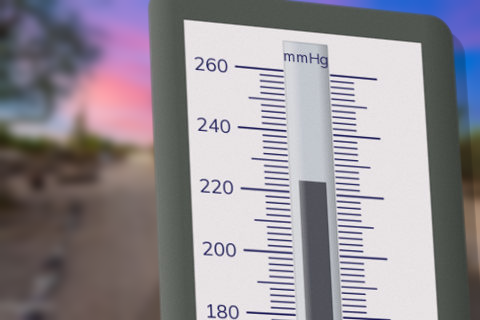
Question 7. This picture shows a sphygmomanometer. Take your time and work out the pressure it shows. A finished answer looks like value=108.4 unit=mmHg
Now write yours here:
value=224 unit=mmHg
